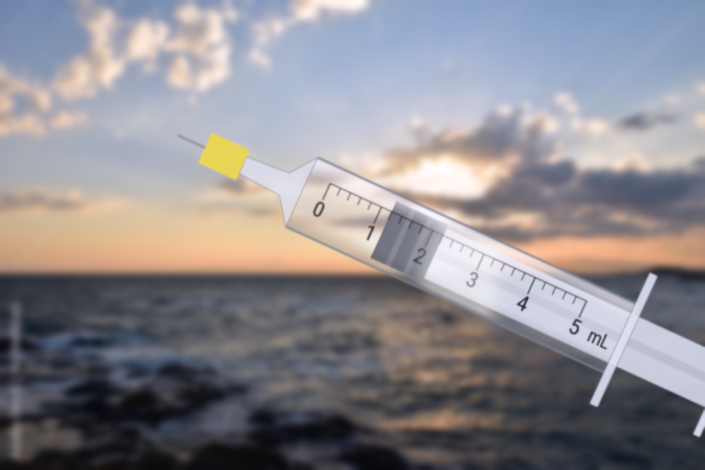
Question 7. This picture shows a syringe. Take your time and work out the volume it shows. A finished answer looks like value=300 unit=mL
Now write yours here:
value=1.2 unit=mL
